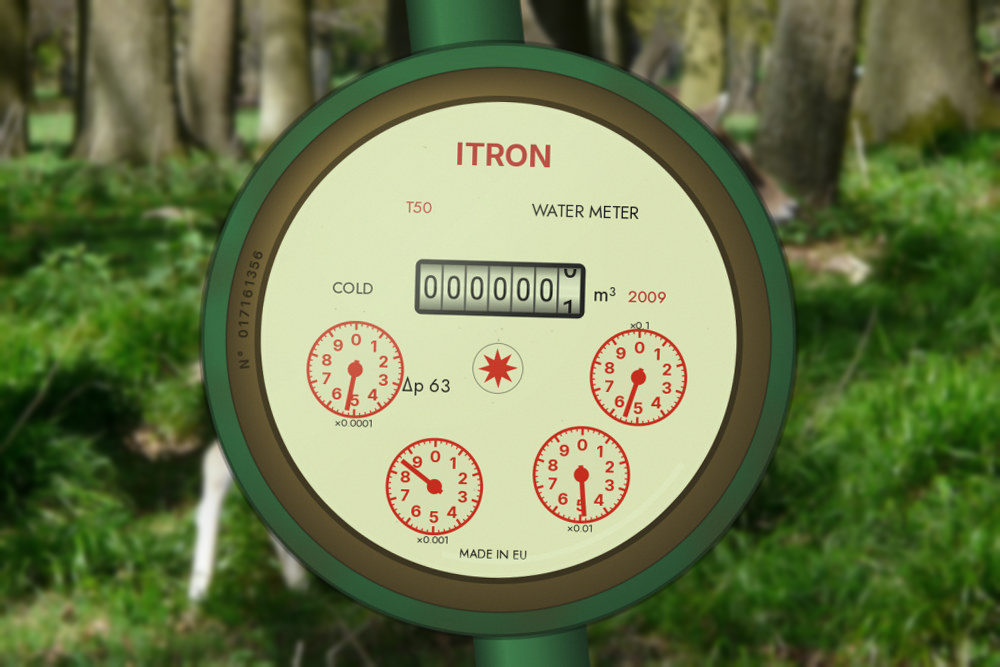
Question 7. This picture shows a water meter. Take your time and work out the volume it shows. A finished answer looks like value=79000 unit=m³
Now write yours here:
value=0.5485 unit=m³
